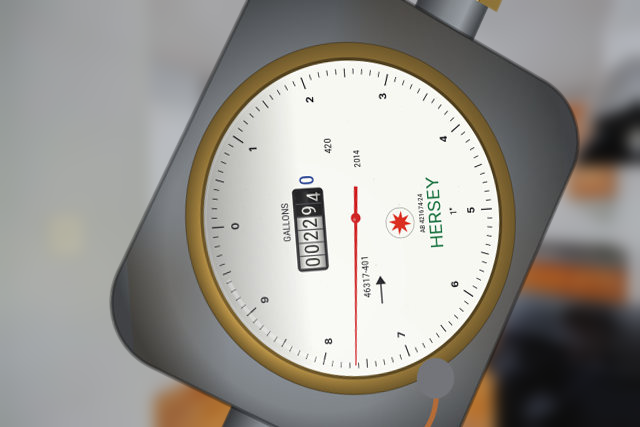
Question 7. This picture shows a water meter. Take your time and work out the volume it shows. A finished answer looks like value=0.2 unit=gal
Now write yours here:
value=22937.6 unit=gal
